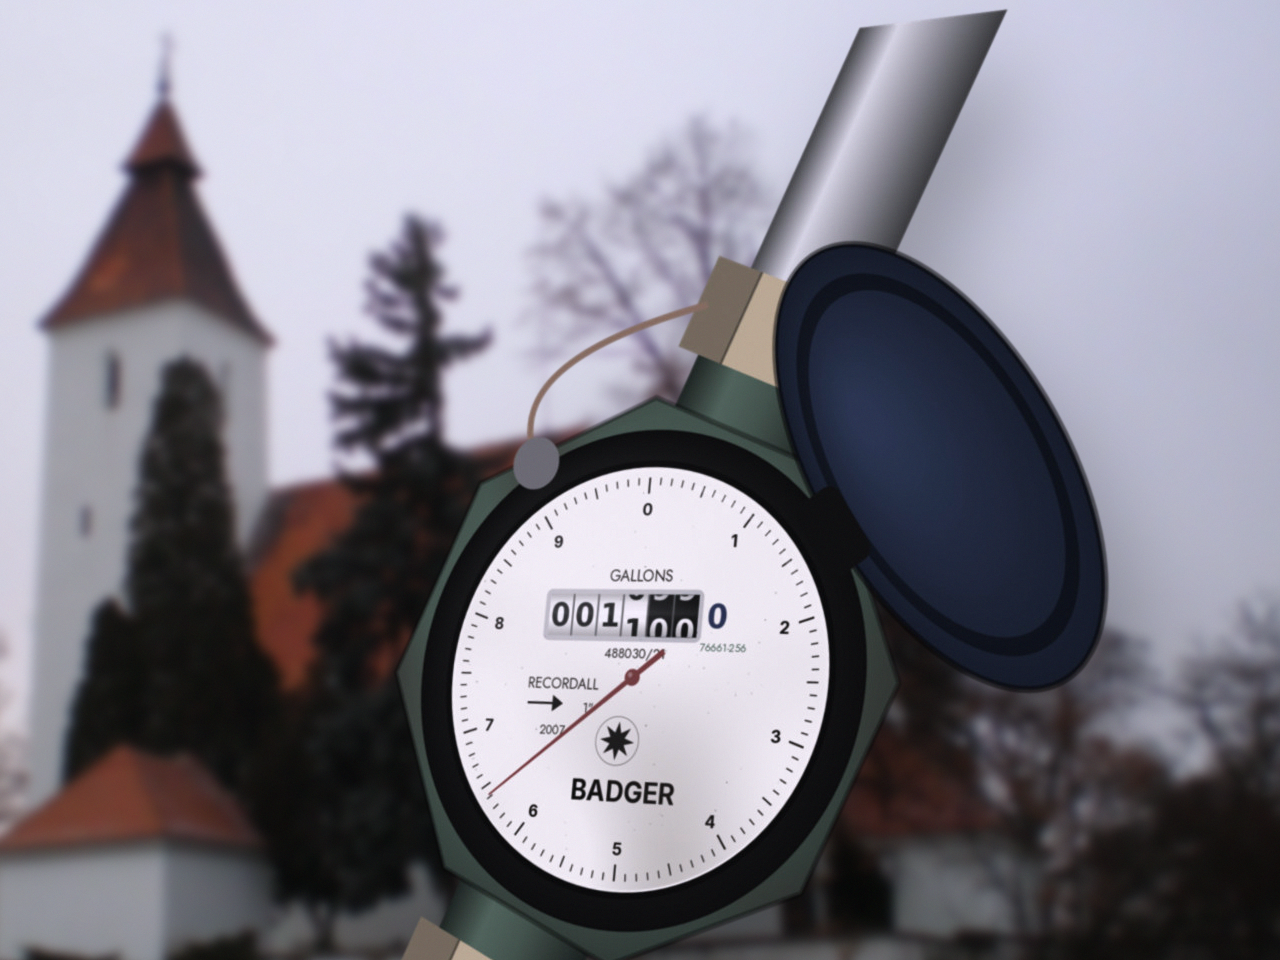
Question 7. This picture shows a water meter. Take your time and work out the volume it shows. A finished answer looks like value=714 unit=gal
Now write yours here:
value=10996.4 unit=gal
